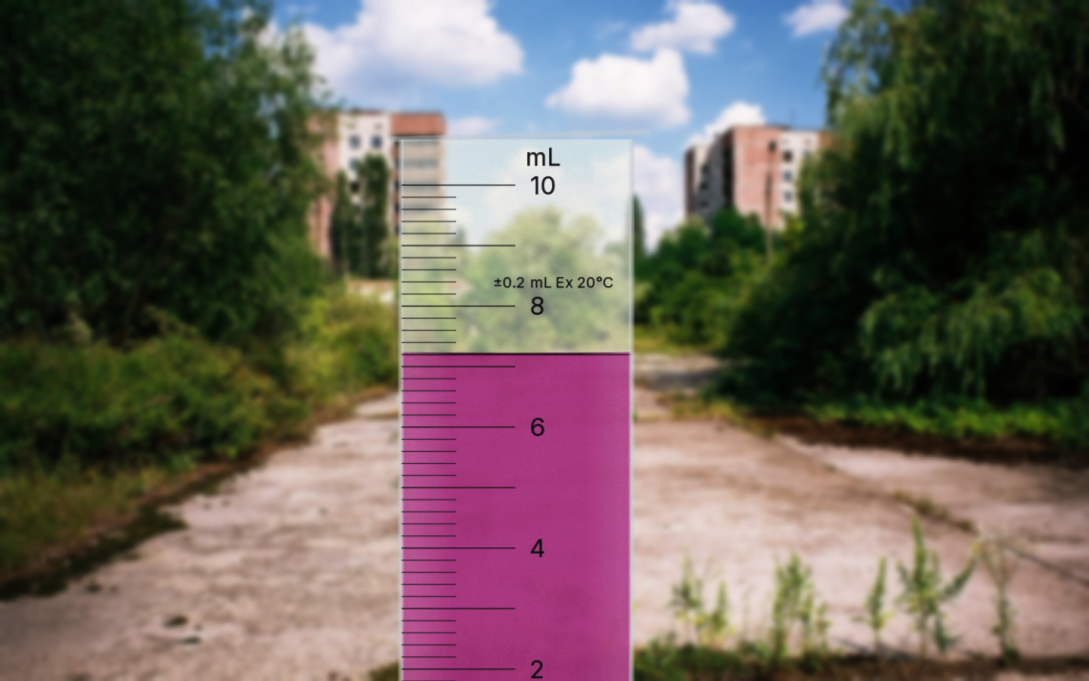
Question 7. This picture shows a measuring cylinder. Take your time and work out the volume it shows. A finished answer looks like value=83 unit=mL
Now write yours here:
value=7.2 unit=mL
